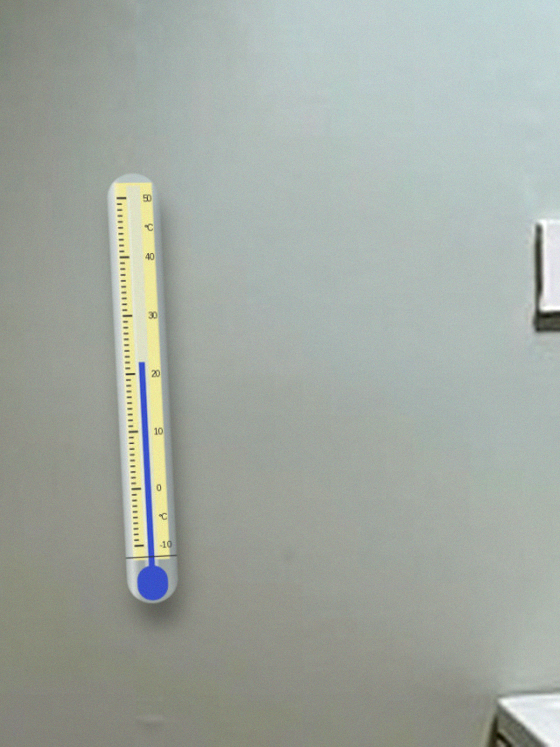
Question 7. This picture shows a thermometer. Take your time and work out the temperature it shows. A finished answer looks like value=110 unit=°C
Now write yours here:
value=22 unit=°C
